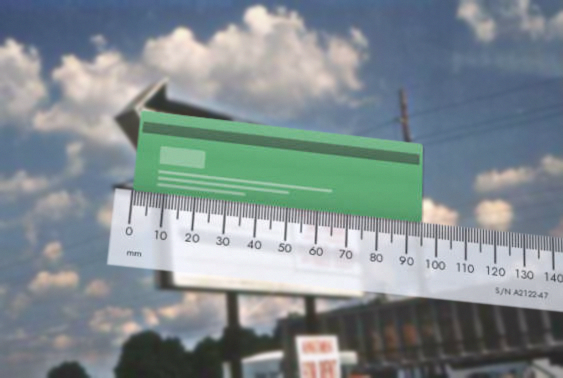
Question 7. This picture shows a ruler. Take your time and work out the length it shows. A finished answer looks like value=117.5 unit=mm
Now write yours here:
value=95 unit=mm
